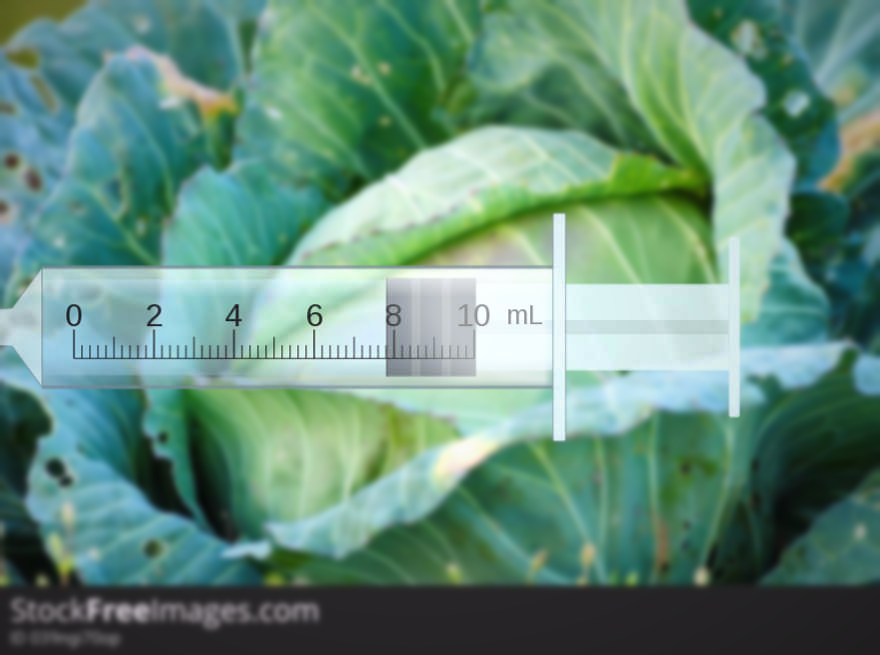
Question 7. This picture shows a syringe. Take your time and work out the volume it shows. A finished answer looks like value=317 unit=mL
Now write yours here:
value=7.8 unit=mL
